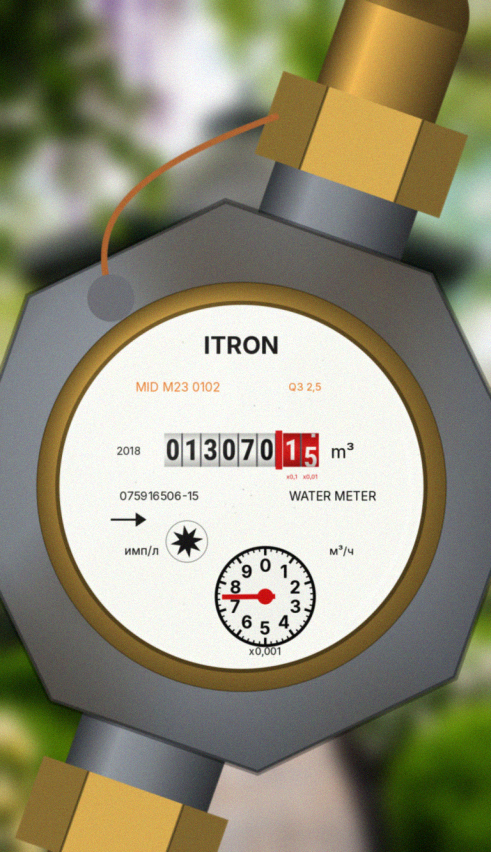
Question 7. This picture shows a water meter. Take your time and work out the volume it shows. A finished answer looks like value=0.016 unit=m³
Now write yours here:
value=13070.147 unit=m³
